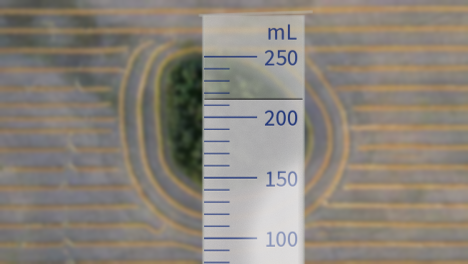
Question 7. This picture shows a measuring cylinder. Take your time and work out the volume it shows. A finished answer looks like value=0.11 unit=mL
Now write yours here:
value=215 unit=mL
